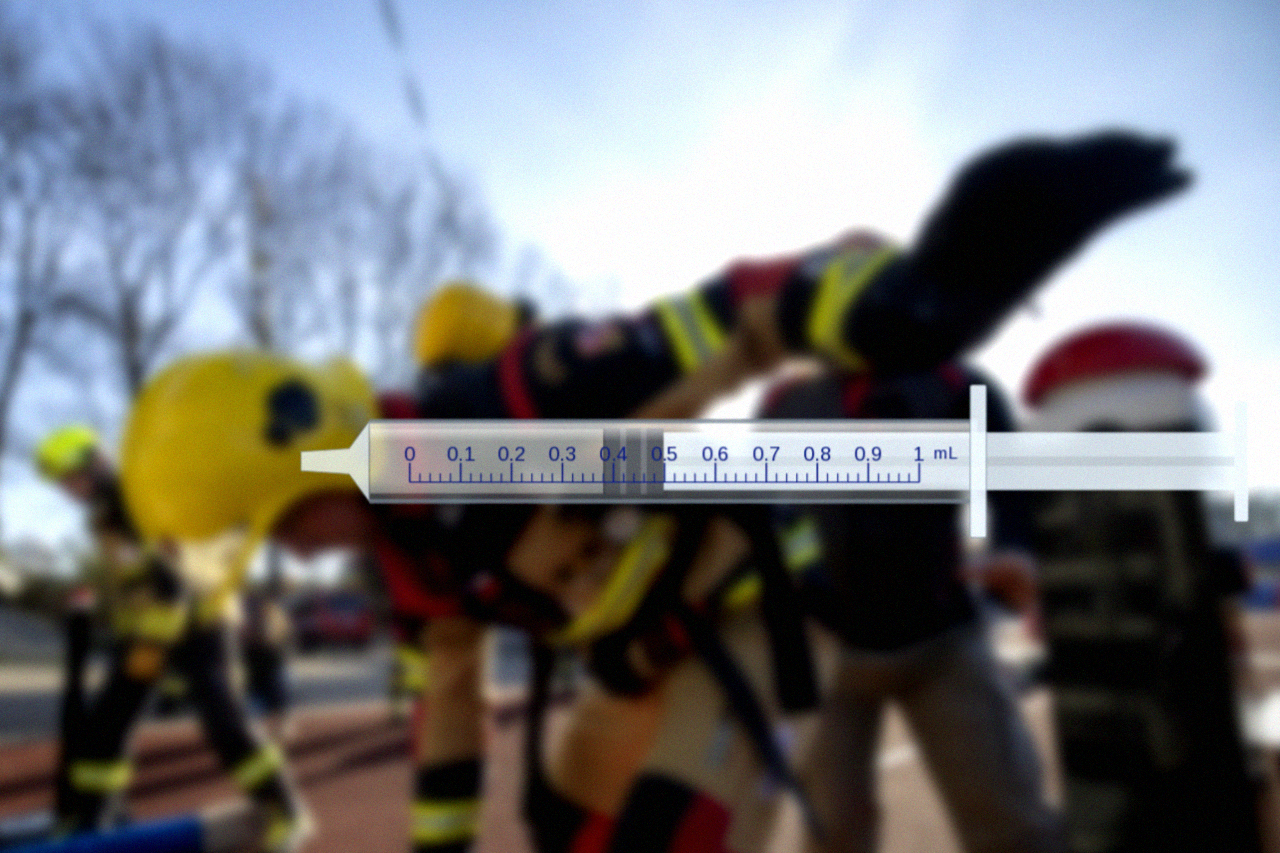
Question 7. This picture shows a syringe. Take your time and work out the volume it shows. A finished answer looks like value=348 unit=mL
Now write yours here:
value=0.38 unit=mL
